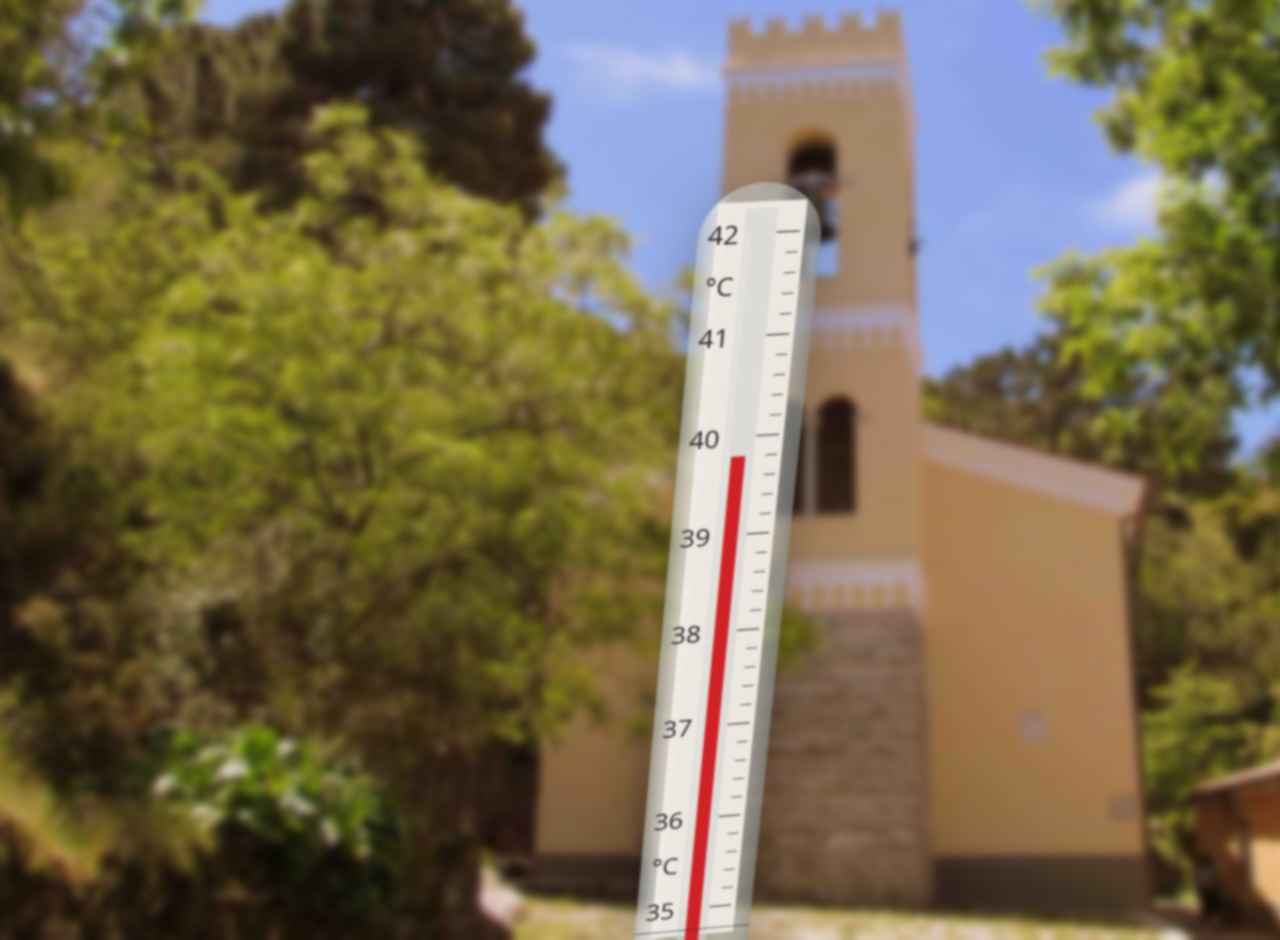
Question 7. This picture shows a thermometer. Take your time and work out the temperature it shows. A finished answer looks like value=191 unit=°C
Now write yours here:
value=39.8 unit=°C
